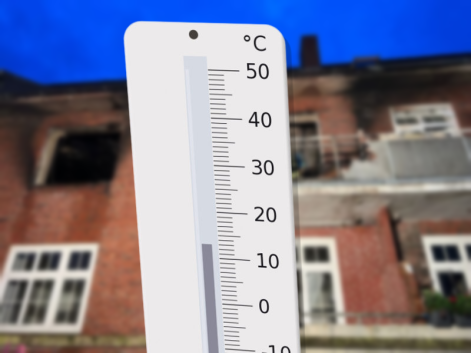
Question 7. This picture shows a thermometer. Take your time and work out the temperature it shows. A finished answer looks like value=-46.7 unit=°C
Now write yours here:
value=13 unit=°C
